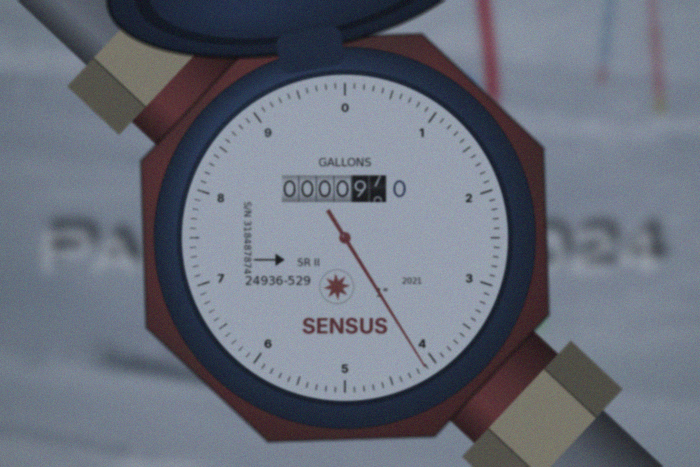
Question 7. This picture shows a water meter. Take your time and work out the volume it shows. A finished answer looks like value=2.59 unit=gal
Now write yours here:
value=974.1 unit=gal
